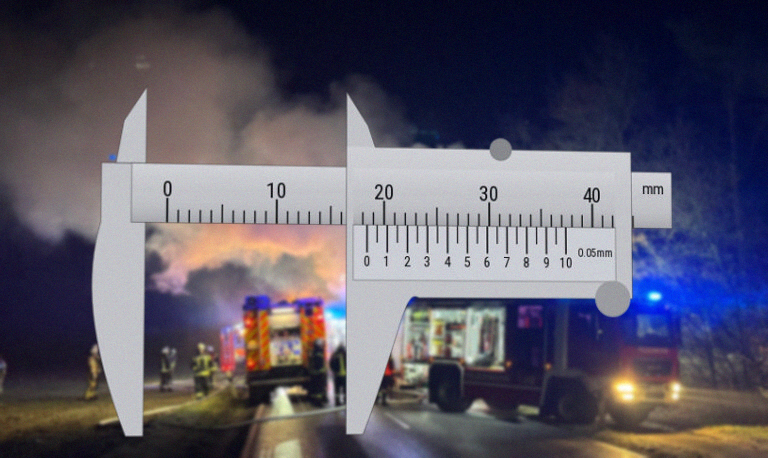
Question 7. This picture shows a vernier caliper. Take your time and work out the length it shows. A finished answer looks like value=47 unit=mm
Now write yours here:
value=18.4 unit=mm
